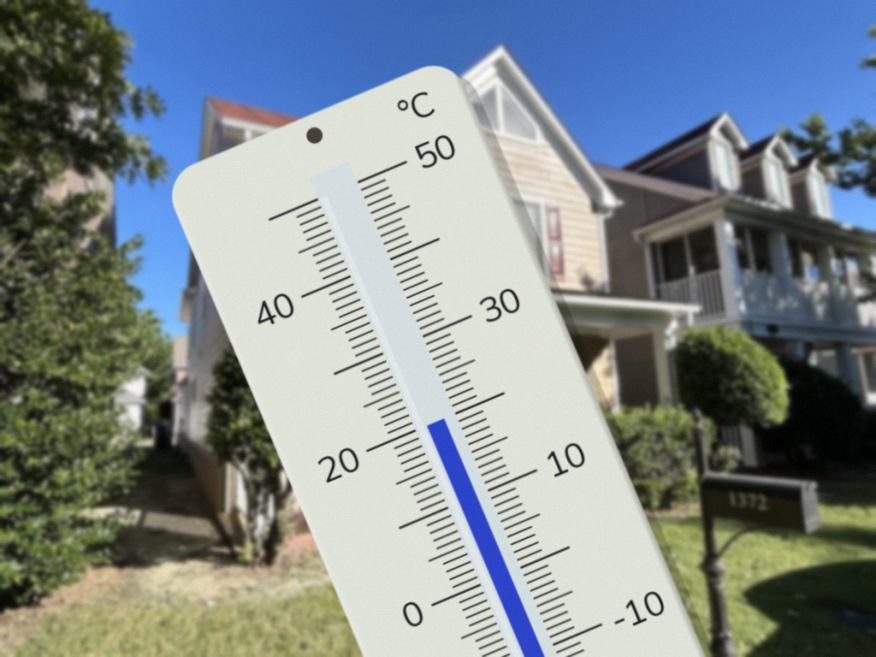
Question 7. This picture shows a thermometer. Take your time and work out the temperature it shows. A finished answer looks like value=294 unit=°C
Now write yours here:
value=20 unit=°C
